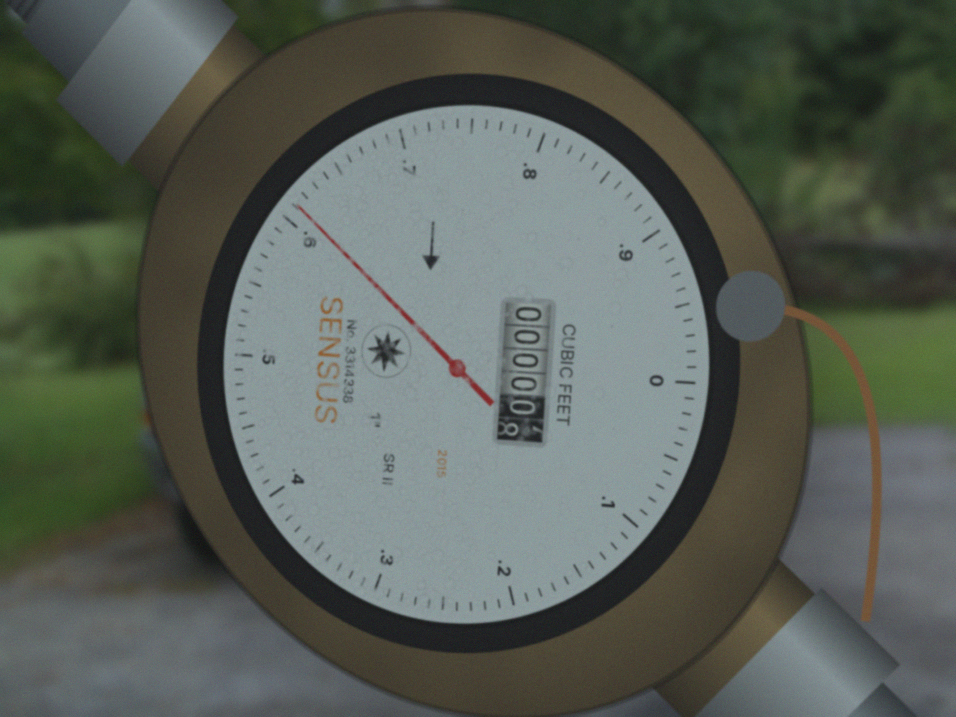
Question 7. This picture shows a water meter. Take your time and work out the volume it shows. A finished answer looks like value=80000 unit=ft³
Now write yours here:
value=7.61 unit=ft³
